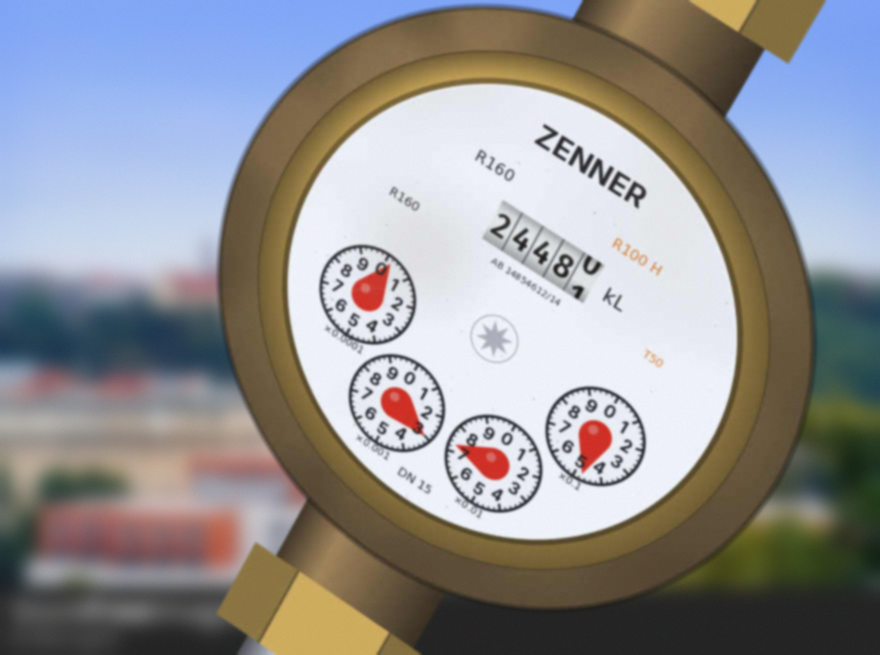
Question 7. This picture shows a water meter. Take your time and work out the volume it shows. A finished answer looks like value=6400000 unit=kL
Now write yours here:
value=24480.4730 unit=kL
